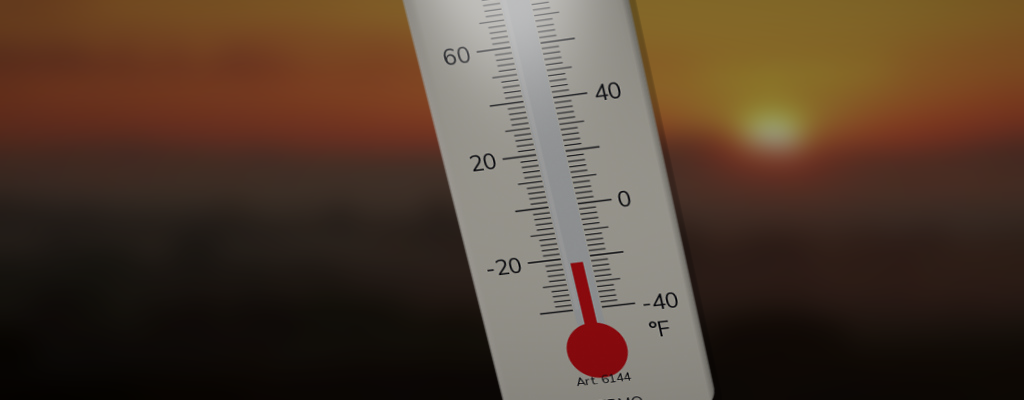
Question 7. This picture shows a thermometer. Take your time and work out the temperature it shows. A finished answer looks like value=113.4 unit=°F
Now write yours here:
value=-22 unit=°F
